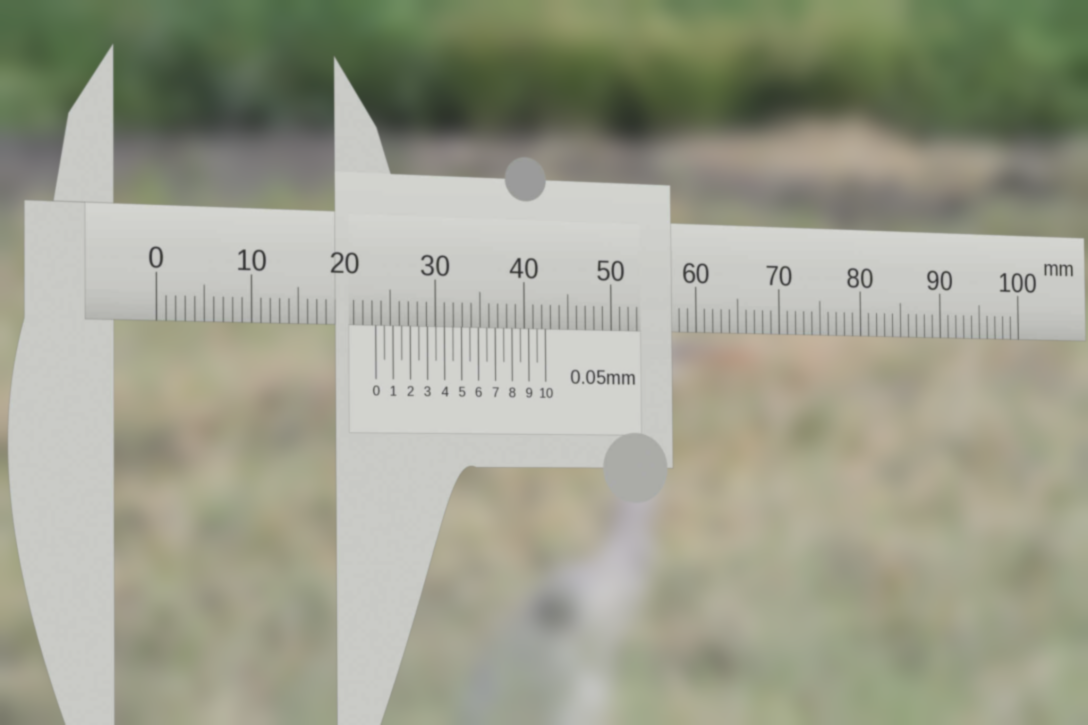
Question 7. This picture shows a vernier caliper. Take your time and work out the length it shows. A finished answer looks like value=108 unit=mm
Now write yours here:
value=23.4 unit=mm
